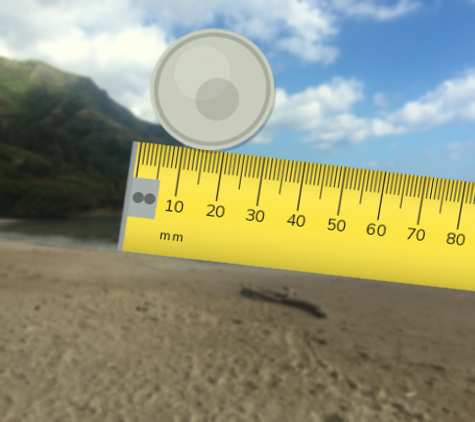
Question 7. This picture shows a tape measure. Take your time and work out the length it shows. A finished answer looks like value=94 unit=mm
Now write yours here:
value=30 unit=mm
